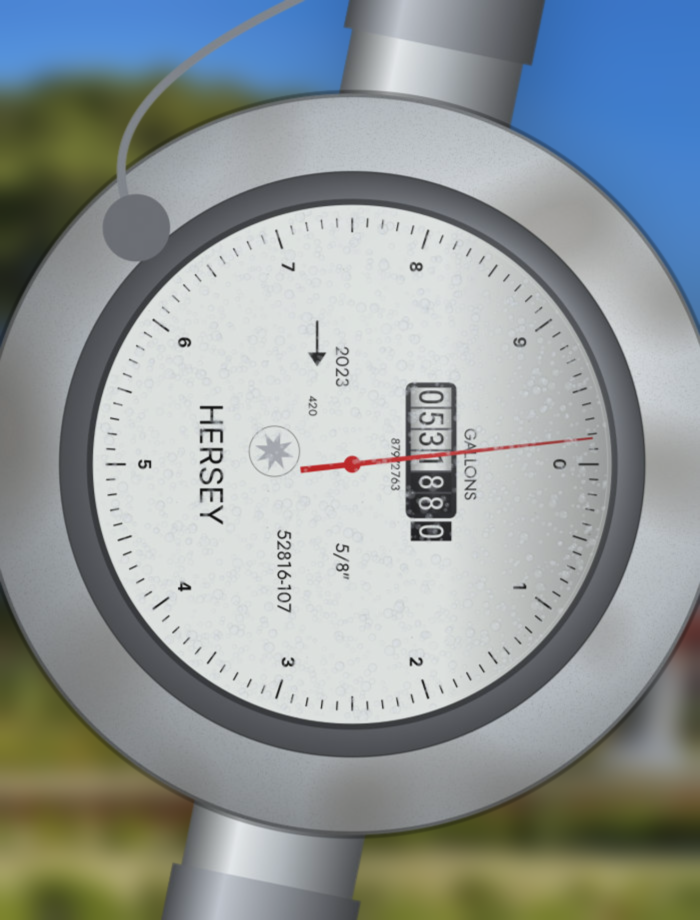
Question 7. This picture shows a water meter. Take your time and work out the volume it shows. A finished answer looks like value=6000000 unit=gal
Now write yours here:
value=531879.8 unit=gal
